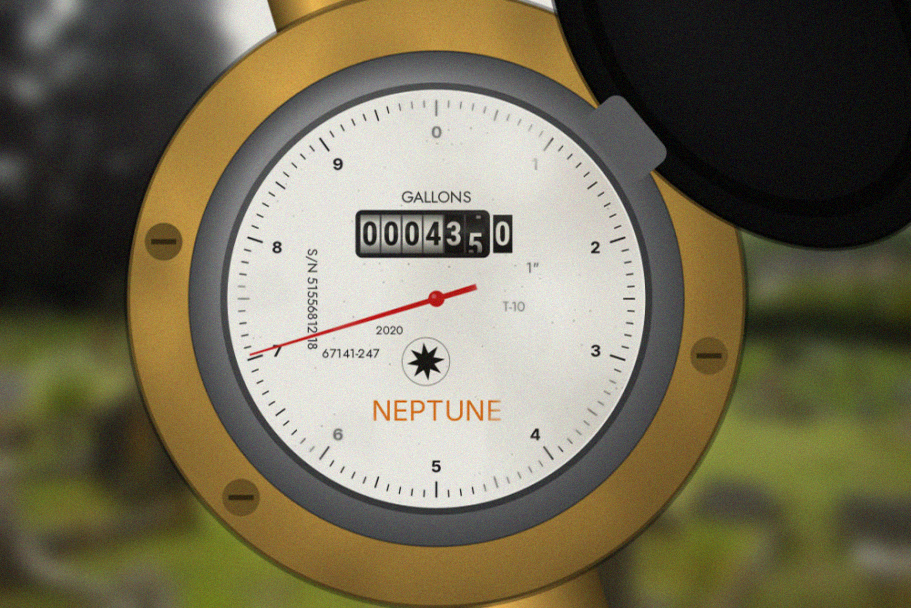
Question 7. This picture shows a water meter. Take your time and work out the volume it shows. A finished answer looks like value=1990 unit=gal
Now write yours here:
value=4347.0 unit=gal
